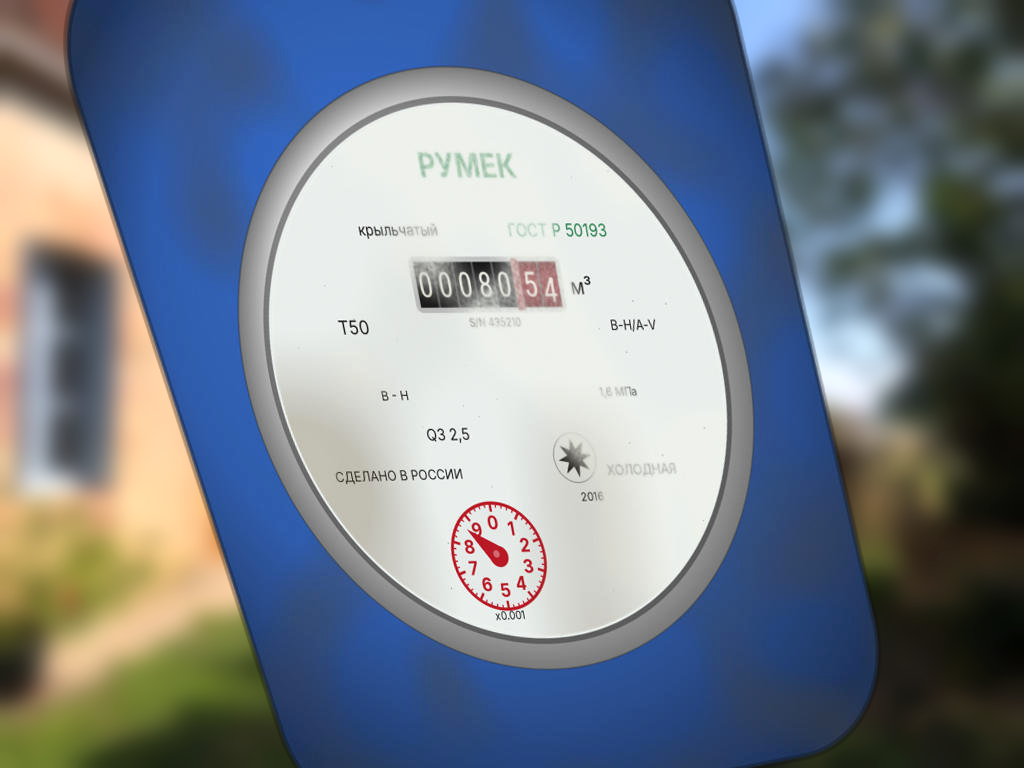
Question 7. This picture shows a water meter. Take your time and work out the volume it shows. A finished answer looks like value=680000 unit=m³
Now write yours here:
value=80.538 unit=m³
